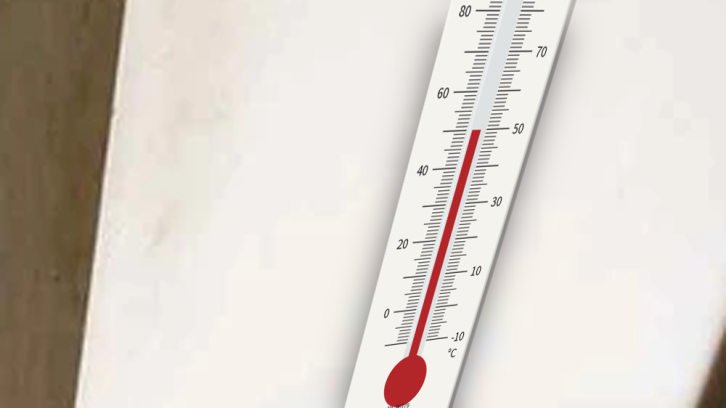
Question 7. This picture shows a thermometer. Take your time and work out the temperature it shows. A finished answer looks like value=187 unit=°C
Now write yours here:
value=50 unit=°C
